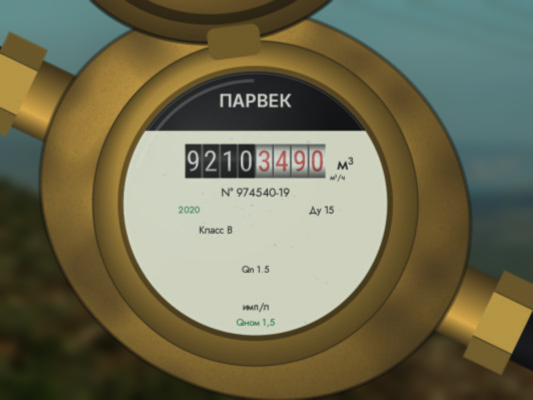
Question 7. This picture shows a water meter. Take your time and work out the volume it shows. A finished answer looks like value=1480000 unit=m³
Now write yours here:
value=9210.3490 unit=m³
